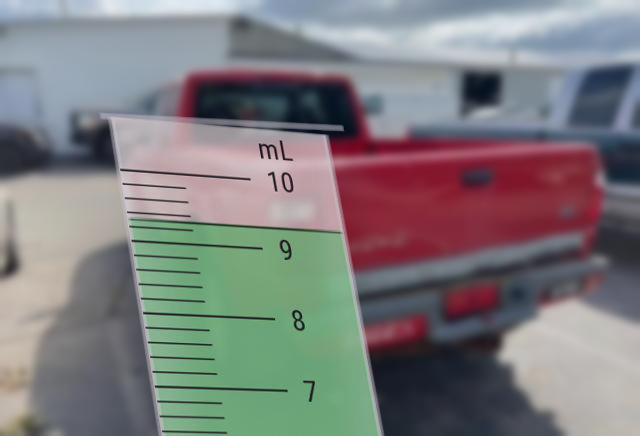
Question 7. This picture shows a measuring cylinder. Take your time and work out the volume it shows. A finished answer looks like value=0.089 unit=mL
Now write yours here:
value=9.3 unit=mL
